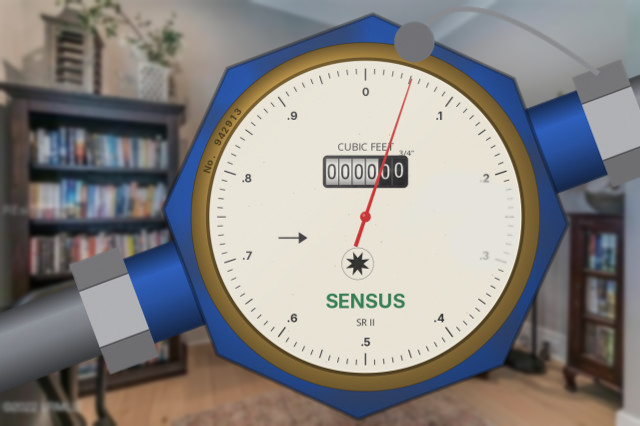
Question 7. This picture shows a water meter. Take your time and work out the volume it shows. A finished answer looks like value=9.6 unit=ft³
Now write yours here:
value=0.05 unit=ft³
